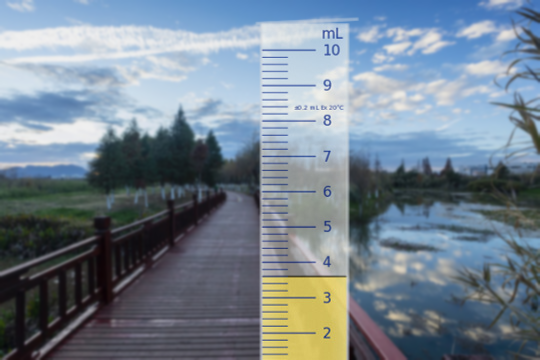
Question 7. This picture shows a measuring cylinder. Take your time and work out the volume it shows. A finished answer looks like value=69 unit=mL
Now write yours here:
value=3.6 unit=mL
